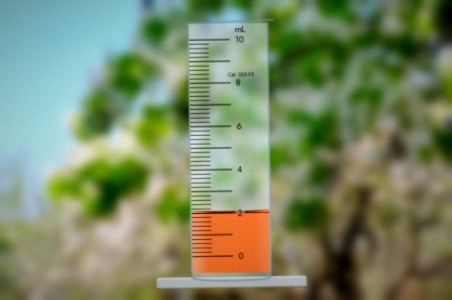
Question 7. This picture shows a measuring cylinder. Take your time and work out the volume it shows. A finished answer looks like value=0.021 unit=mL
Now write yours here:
value=2 unit=mL
